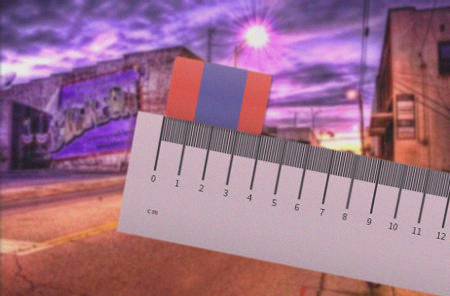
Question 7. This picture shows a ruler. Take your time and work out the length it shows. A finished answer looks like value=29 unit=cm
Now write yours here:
value=4 unit=cm
